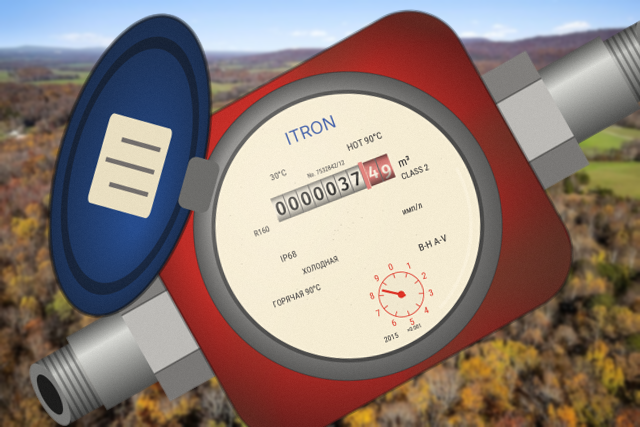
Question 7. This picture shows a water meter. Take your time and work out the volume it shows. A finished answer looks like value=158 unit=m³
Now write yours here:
value=37.488 unit=m³
